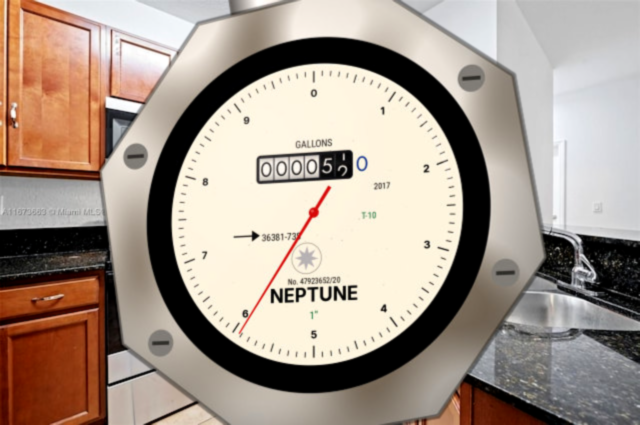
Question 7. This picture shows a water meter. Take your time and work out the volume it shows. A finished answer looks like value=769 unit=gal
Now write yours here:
value=515.9 unit=gal
